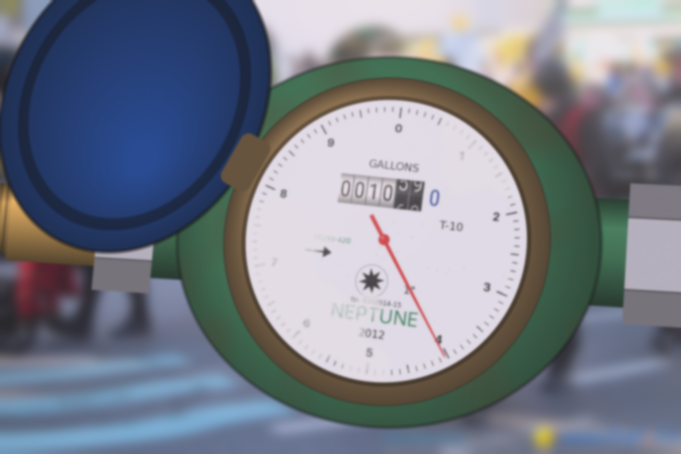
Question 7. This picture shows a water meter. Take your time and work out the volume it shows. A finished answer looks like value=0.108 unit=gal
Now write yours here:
value=10594.0 unit=gal
